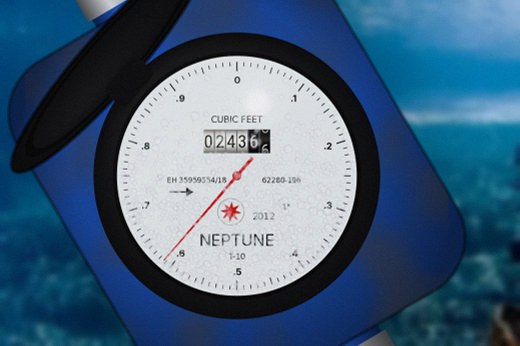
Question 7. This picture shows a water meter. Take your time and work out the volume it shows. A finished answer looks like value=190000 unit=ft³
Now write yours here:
value=24365.61 unit=ft³
